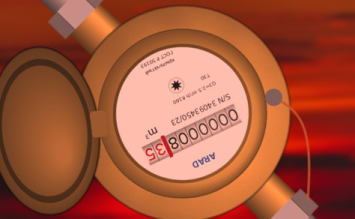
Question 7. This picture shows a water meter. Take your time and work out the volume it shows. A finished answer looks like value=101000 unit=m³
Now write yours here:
value=8.35 unit=m³
